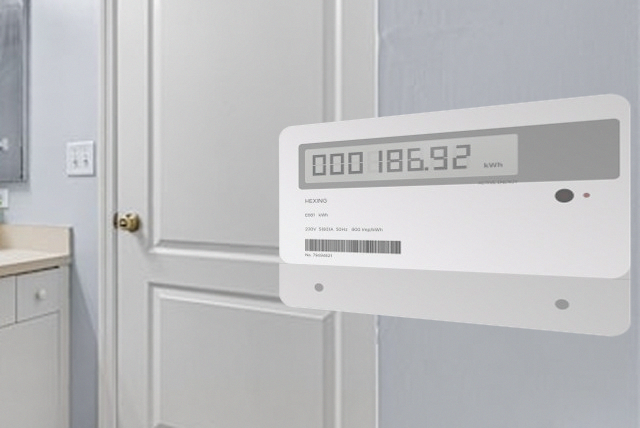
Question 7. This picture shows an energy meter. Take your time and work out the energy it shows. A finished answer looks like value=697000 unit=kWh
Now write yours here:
value=186.92 unit=kWh
